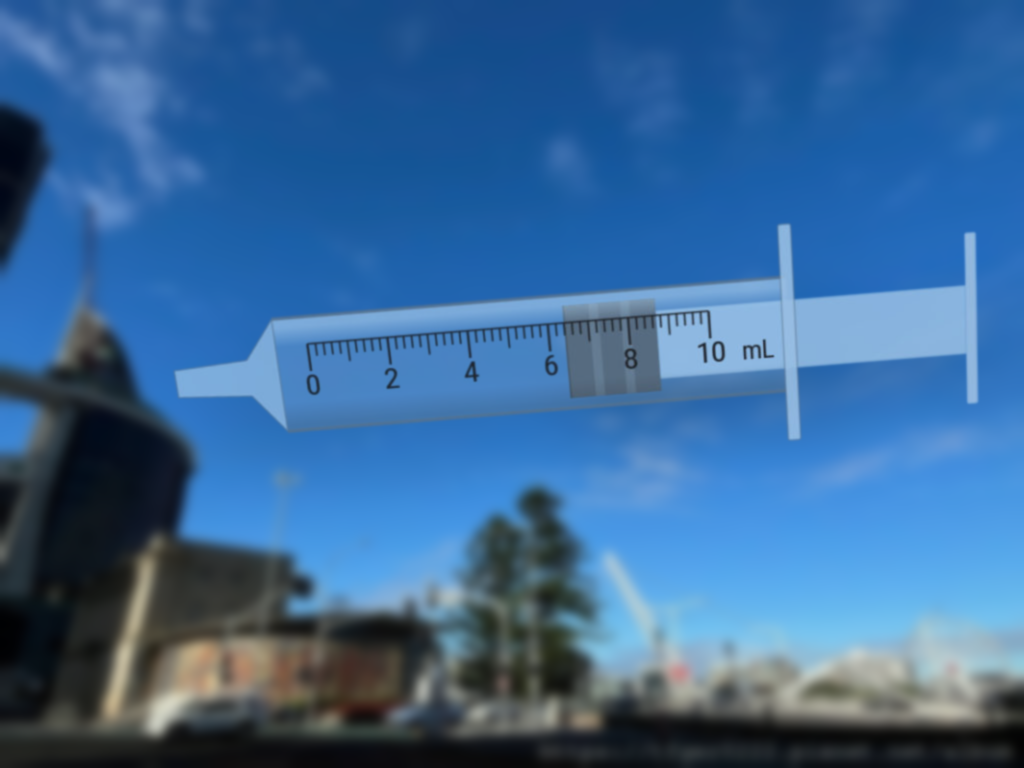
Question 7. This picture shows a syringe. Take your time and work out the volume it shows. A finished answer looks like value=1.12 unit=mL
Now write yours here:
value=6.4 unit=mL
